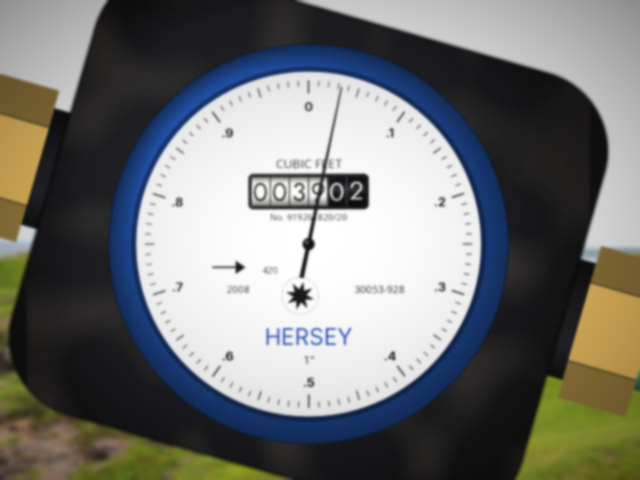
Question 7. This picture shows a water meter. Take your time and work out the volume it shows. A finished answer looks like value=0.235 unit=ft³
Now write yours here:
value=3902.03 unit=ft³
